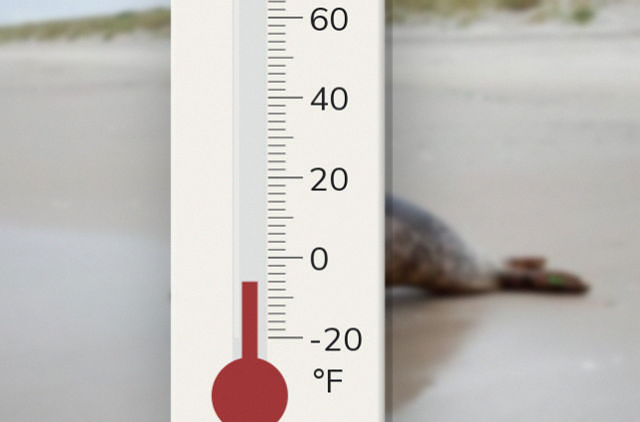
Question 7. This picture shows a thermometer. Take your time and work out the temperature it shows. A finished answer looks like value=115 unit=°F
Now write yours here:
value=-6 unit=°F
